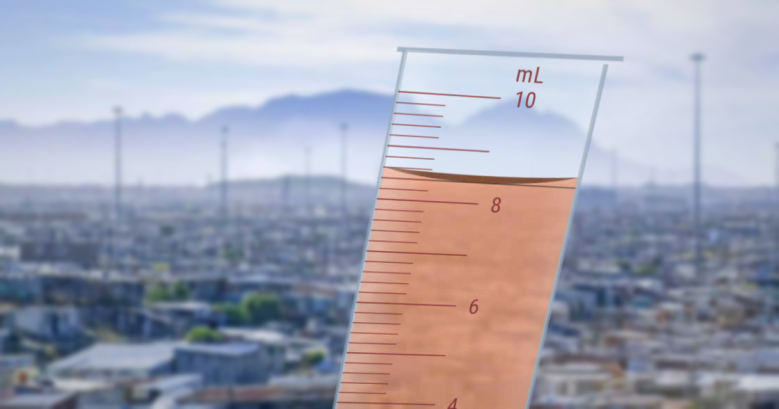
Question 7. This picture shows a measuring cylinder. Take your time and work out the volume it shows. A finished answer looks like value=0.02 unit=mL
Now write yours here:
value=8.4 unit=mL
